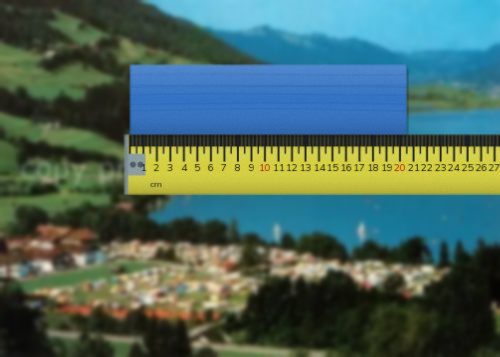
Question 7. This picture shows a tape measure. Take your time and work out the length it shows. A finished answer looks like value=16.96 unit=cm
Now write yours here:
value=20.5 unit=cm
